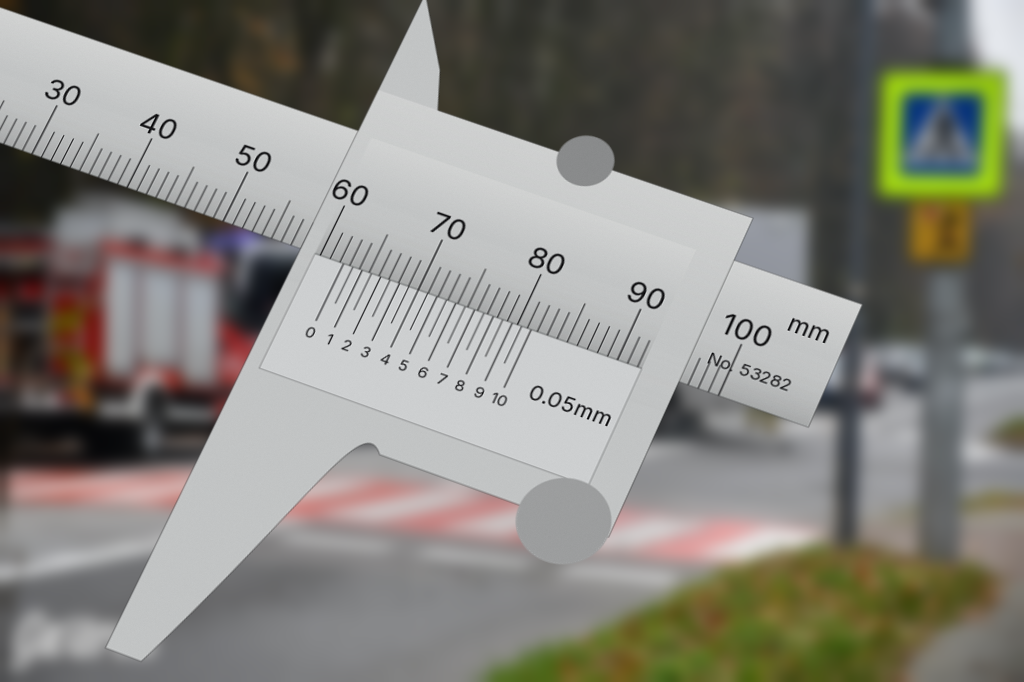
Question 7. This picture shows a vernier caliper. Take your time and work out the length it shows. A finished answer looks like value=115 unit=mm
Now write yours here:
value=62.4 unit=mm
